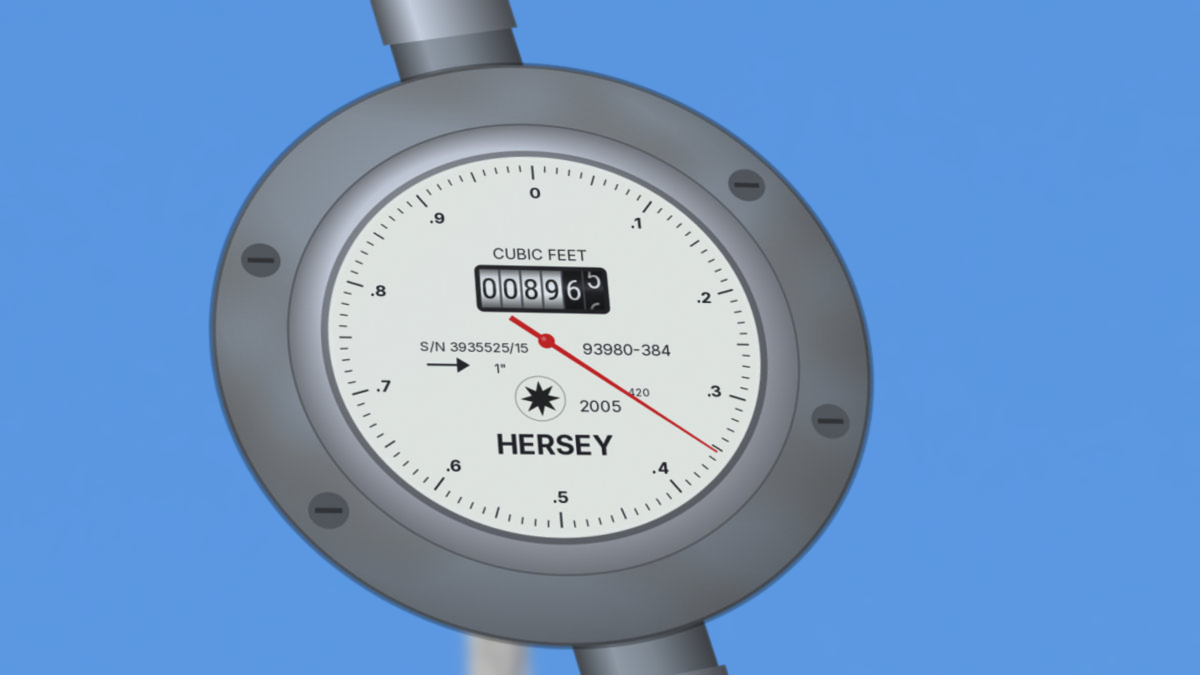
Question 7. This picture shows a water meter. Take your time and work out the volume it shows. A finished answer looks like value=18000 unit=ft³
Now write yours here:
value=8965.35 unit=ft³
